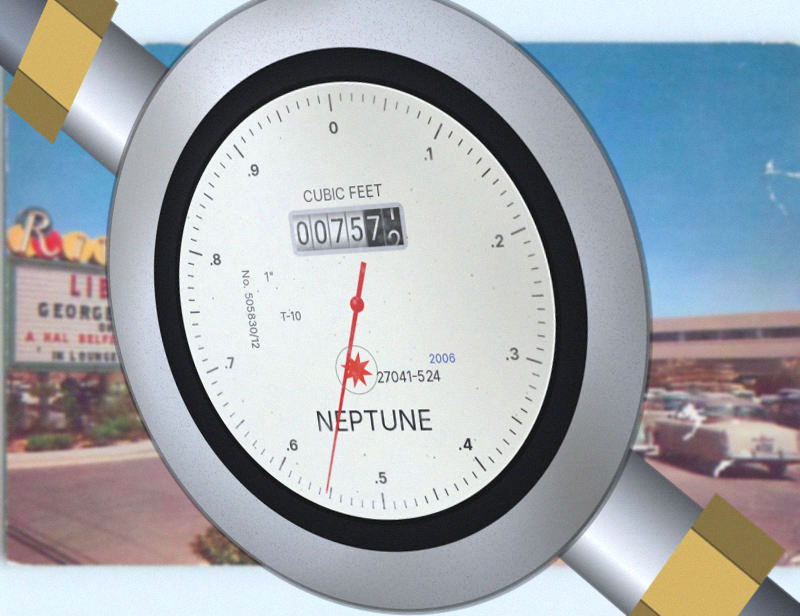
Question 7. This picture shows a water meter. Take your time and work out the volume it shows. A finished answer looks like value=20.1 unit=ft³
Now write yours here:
value=7571.55 unit=ft³
